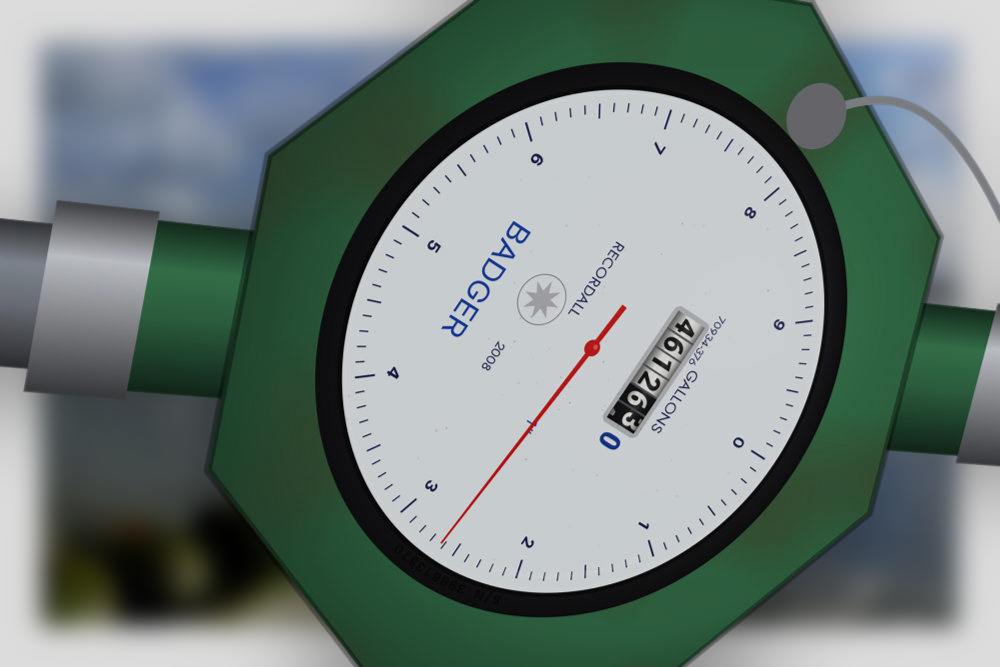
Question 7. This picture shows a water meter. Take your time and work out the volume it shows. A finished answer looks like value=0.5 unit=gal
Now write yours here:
value=4612632.6 unit=gal
